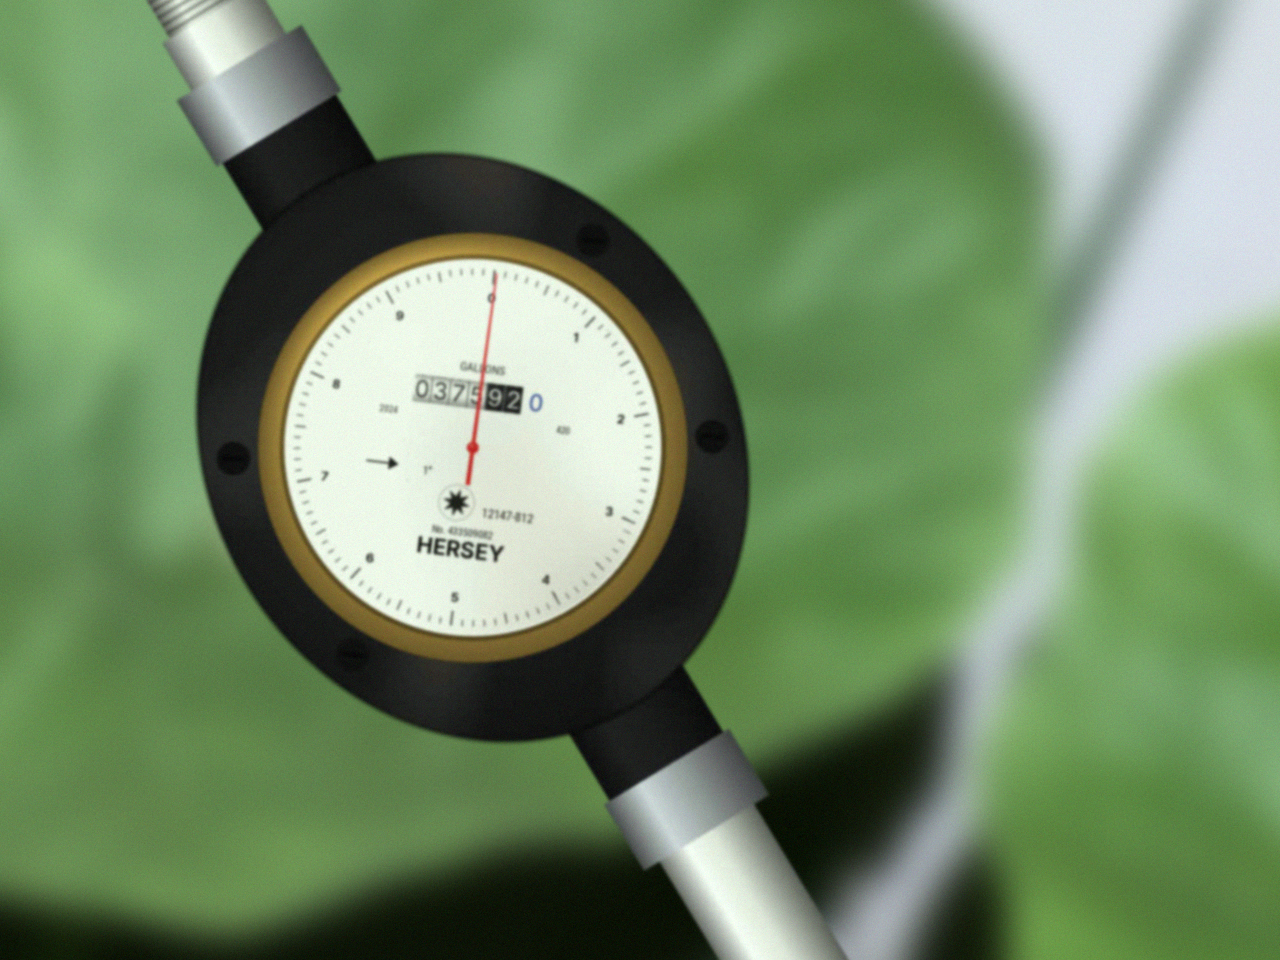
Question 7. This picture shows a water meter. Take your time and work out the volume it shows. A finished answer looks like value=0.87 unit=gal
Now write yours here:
value=375920.0 unit=gal
